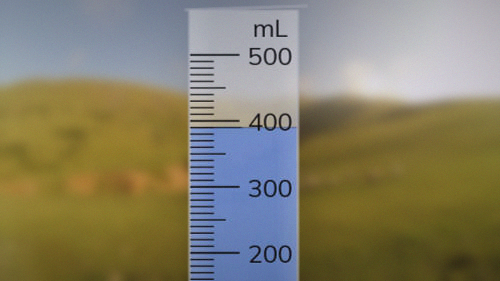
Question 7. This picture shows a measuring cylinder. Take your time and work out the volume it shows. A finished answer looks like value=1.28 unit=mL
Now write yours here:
value=390 unit=mL
